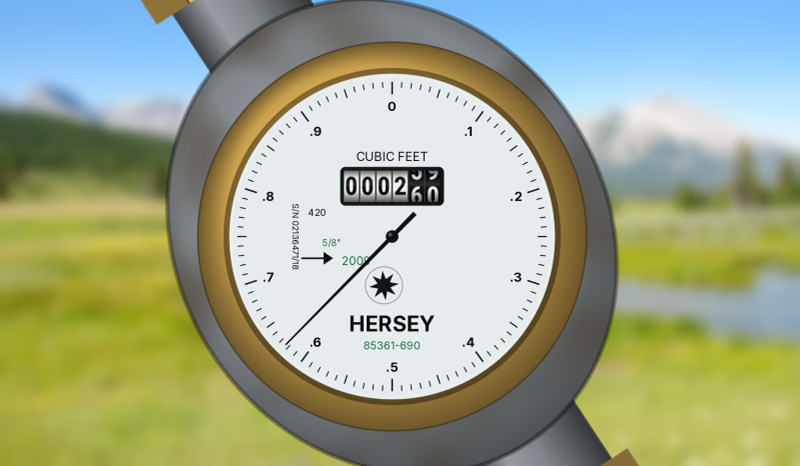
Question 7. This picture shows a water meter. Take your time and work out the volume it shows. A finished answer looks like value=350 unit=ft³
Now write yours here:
value=259.62 unit=ft³
